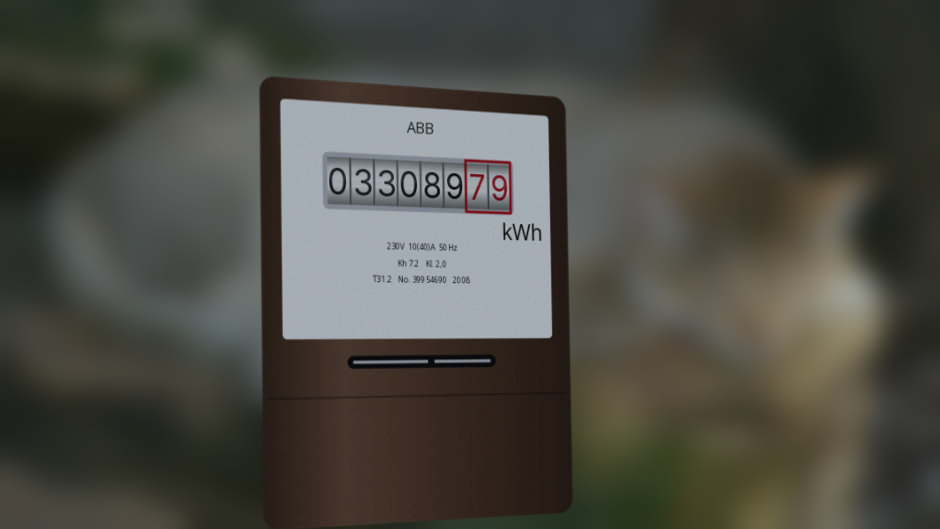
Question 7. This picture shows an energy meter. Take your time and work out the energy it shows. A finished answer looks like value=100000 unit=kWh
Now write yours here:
value=33089.79 unit=kWh
